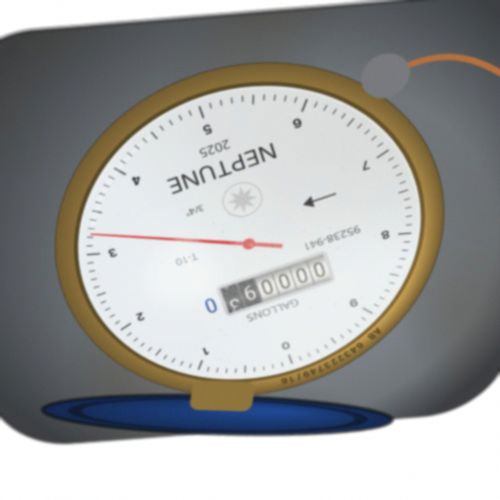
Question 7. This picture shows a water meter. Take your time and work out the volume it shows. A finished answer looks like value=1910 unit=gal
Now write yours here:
value=933.2 unit=gal
